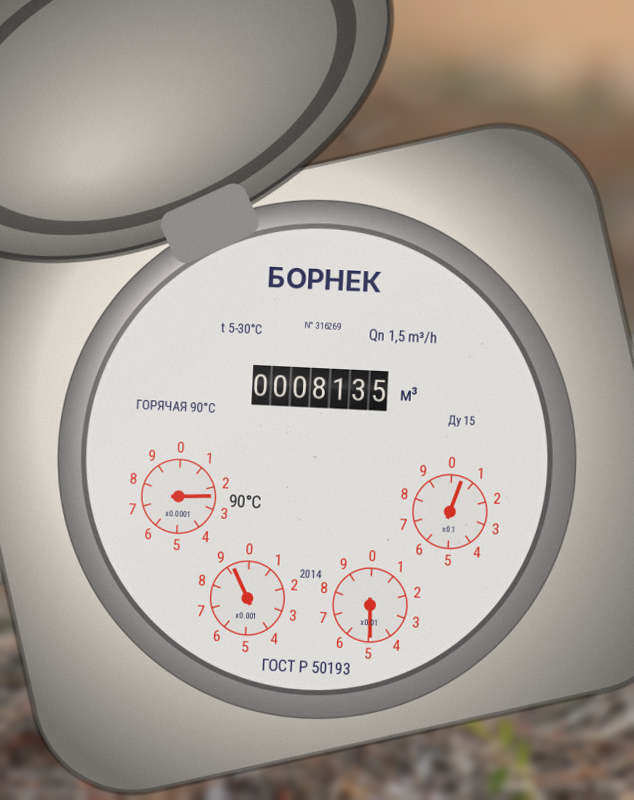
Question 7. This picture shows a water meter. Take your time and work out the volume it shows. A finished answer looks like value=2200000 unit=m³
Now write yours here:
value=8135.0492 unit=m³
